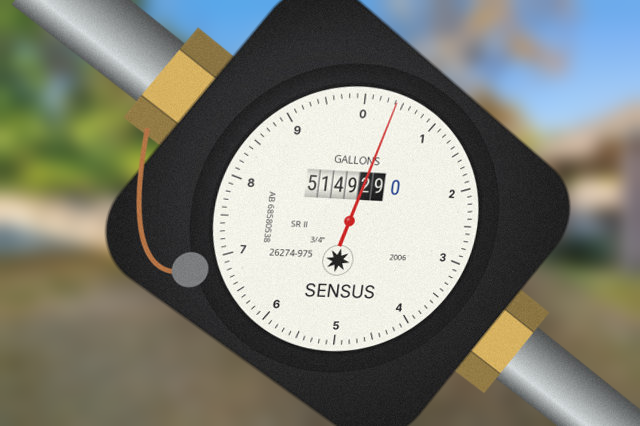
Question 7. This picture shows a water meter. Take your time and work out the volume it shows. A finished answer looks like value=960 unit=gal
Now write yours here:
value=5149290.4 unit=gal
